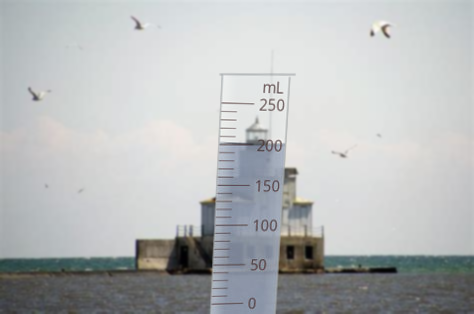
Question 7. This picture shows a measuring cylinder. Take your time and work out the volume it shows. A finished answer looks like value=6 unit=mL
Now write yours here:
value=200 unit=mL
